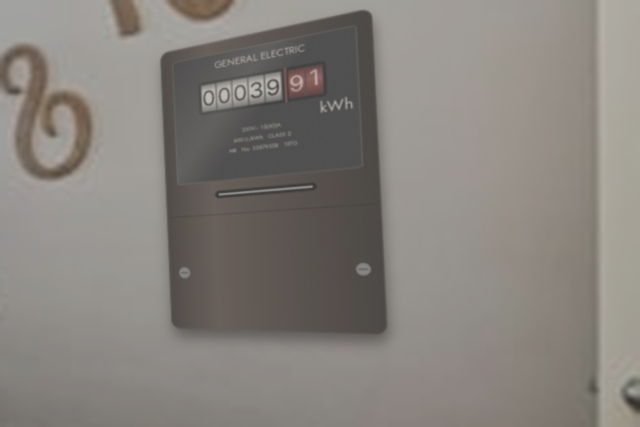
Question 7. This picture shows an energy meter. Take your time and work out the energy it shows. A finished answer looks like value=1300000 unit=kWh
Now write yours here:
value=39.91 unit=kWh
